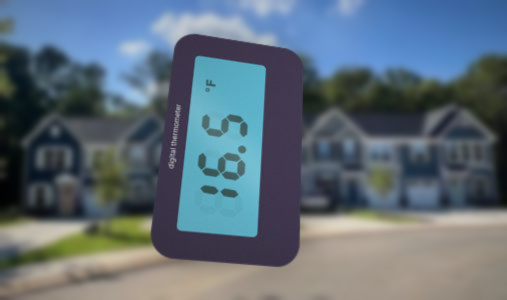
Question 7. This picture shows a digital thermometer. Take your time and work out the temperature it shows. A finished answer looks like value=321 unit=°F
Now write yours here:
value=16.5 unit=°F
